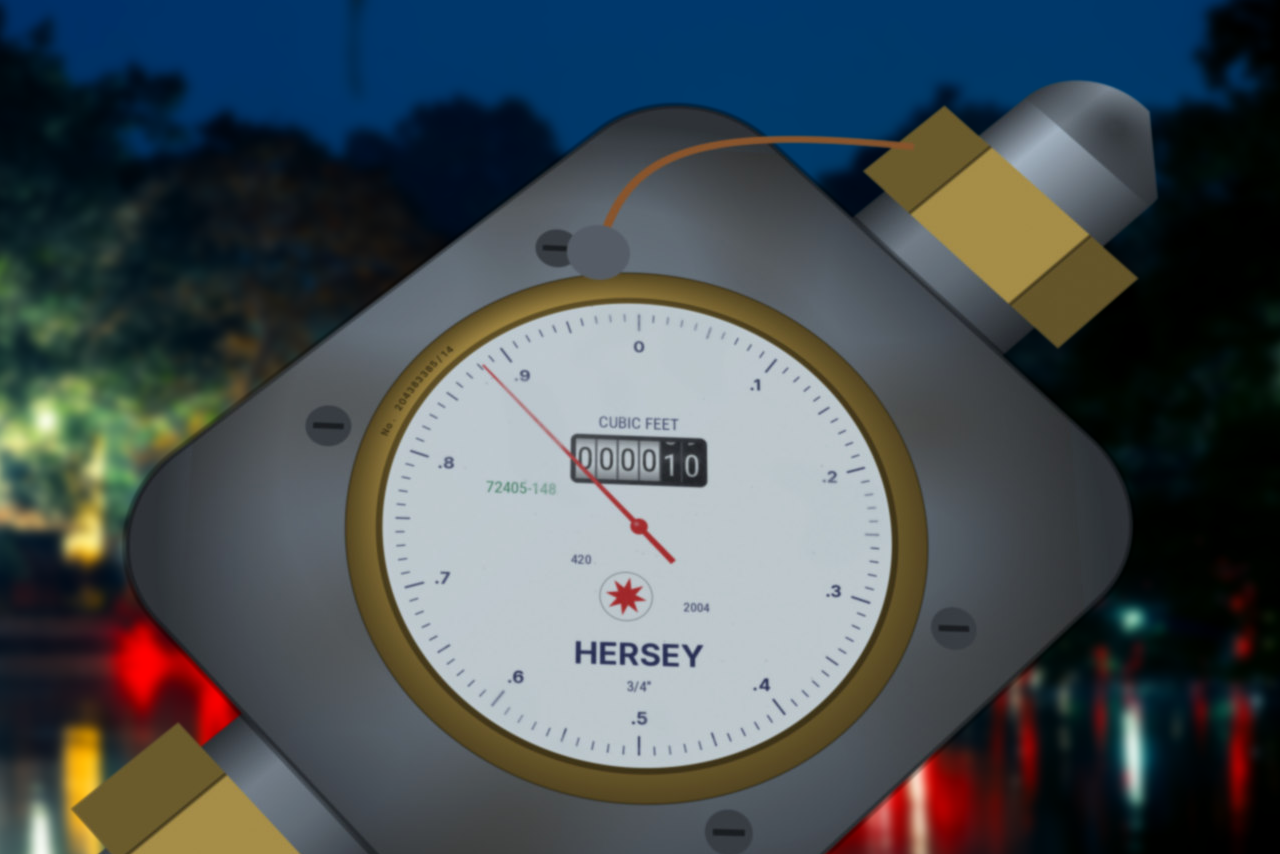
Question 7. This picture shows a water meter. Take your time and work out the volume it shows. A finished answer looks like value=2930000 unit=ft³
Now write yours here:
value=9.88 unit=ft³
